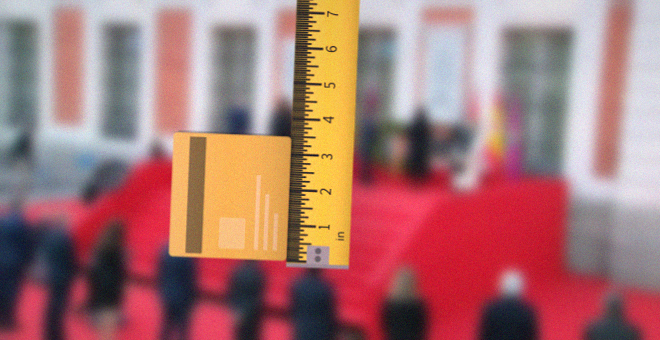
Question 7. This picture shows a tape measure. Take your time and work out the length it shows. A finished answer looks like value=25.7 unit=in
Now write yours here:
value=3.5 unit=in
